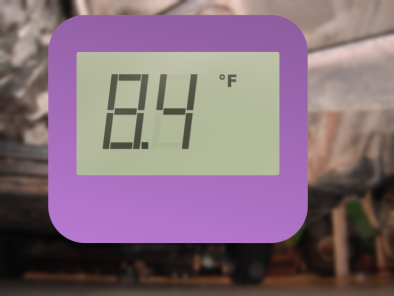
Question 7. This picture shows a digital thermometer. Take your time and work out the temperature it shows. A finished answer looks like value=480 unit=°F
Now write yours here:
value=8.4 unit=°F
